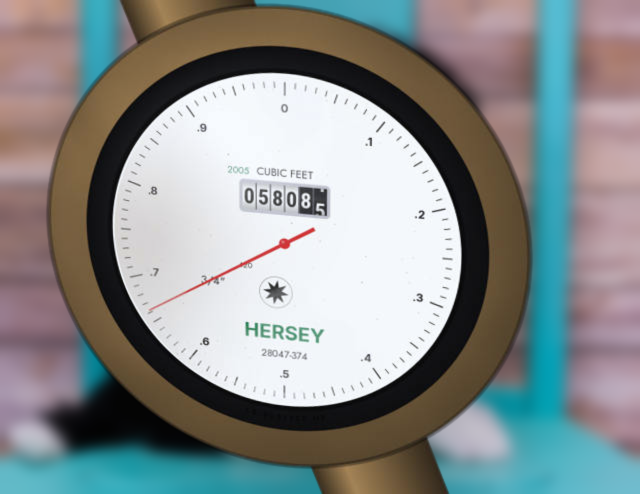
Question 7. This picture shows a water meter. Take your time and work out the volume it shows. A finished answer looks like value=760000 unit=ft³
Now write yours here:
value=58084.66 unit=ft³
